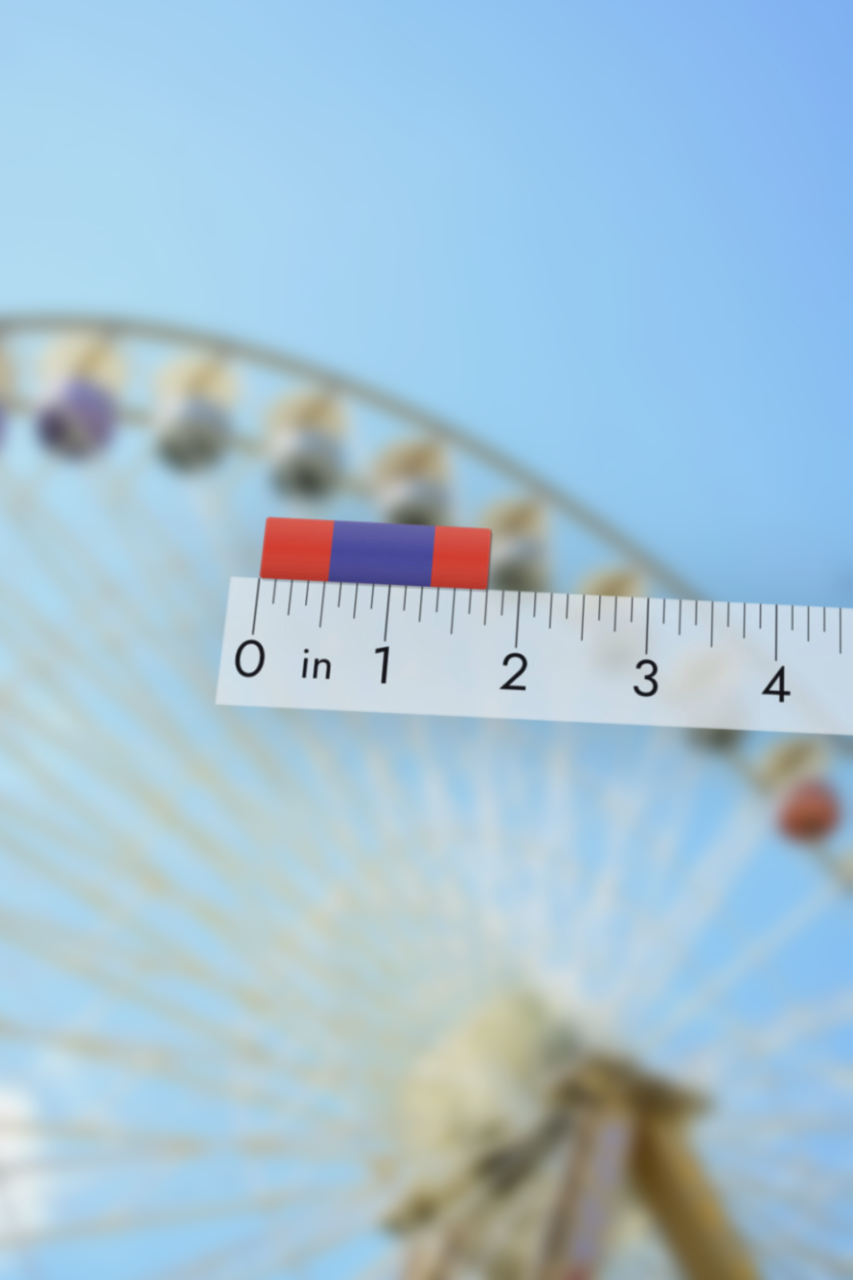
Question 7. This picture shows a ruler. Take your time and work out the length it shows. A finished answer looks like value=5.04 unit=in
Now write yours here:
value=1.75 unit=in
